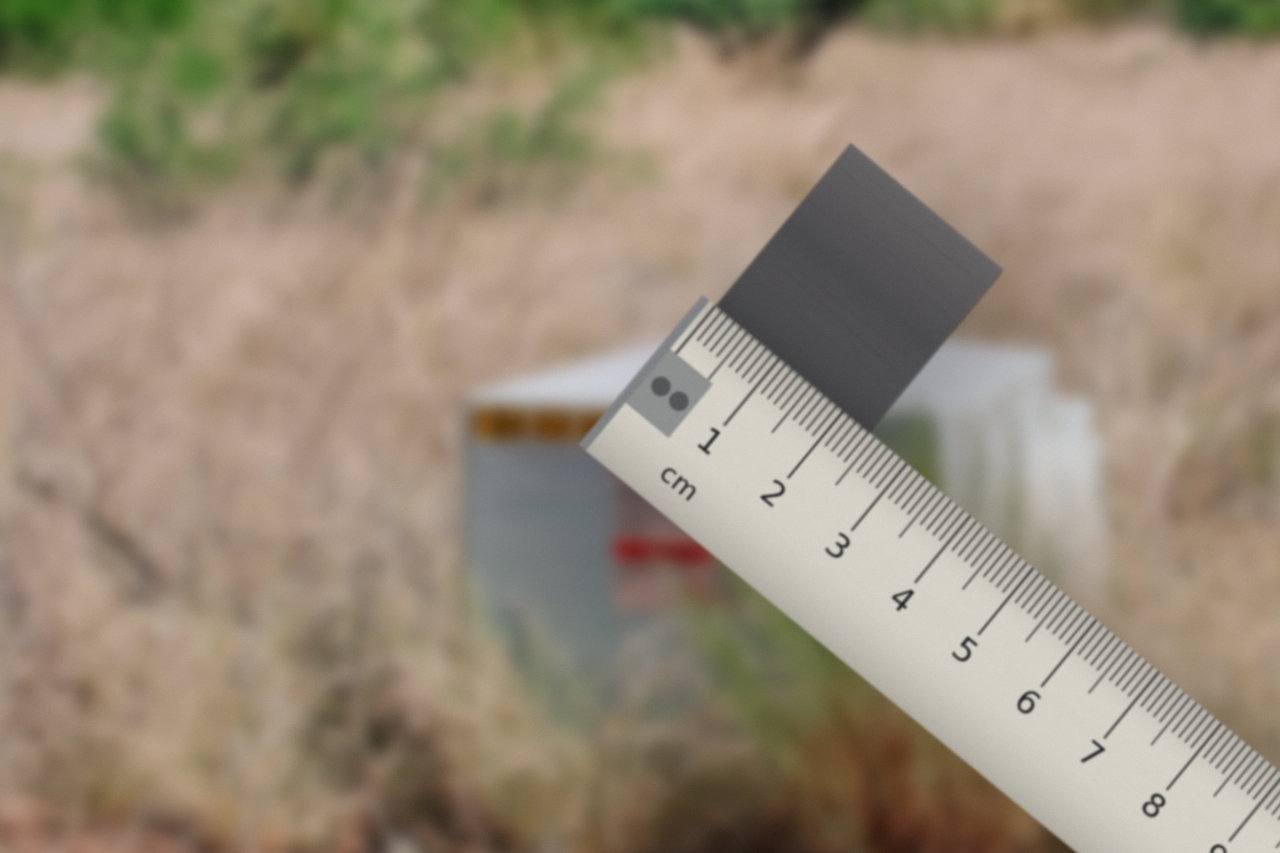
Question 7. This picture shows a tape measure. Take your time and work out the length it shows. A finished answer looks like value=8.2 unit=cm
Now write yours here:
value=2.4 unit=cm
